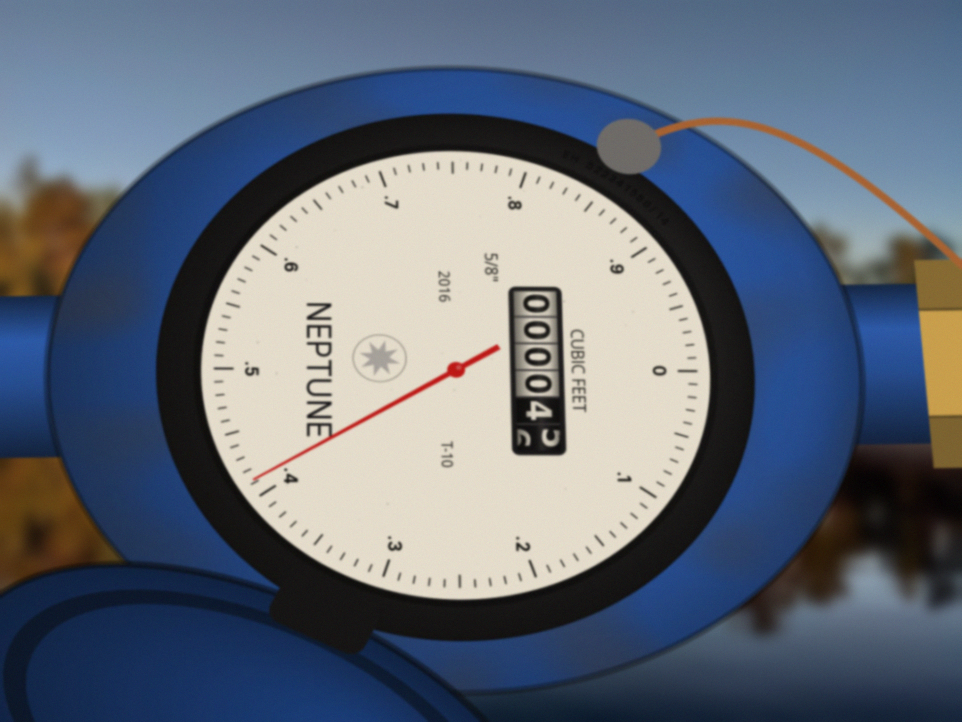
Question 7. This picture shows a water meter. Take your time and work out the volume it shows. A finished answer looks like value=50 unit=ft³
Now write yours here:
value=45.41 unit=ft³
